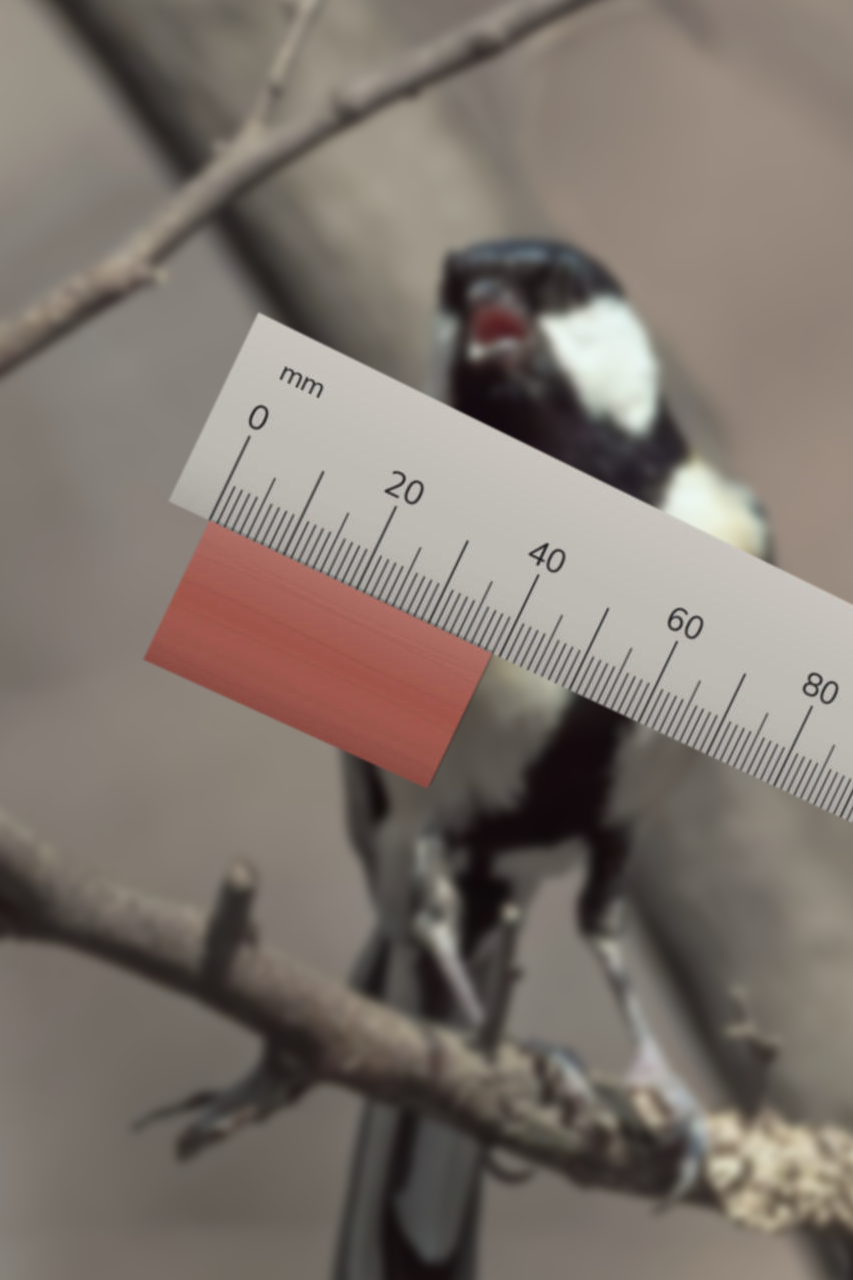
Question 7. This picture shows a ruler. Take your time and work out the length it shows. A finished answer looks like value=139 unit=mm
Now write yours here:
value=39 unit=mm
